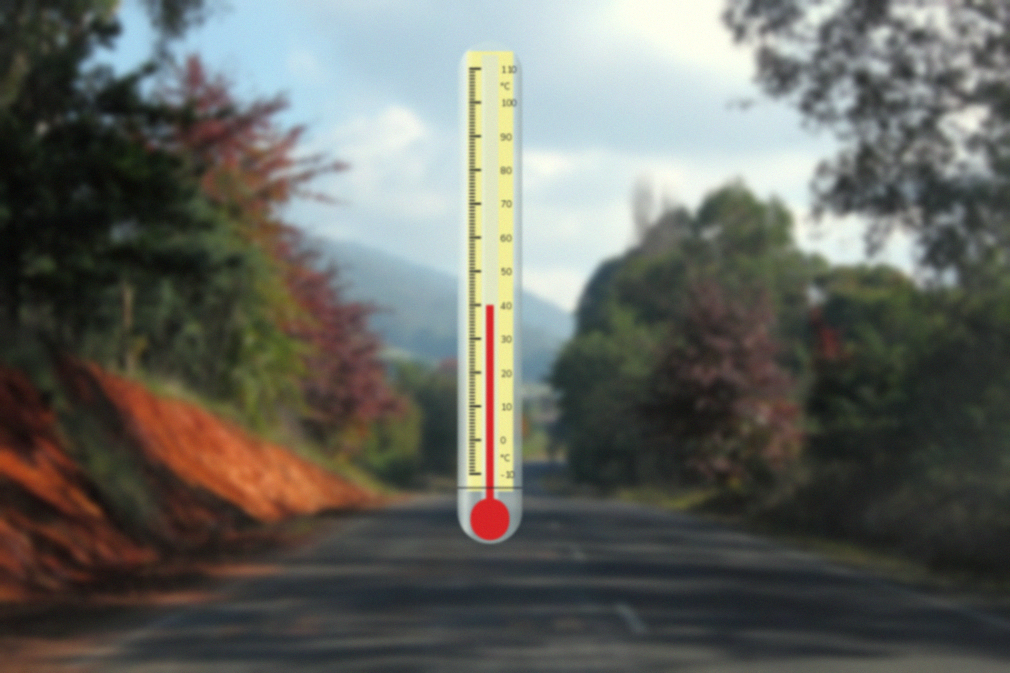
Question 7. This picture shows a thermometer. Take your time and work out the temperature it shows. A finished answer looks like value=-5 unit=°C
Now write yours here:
value=40 unit=°C
